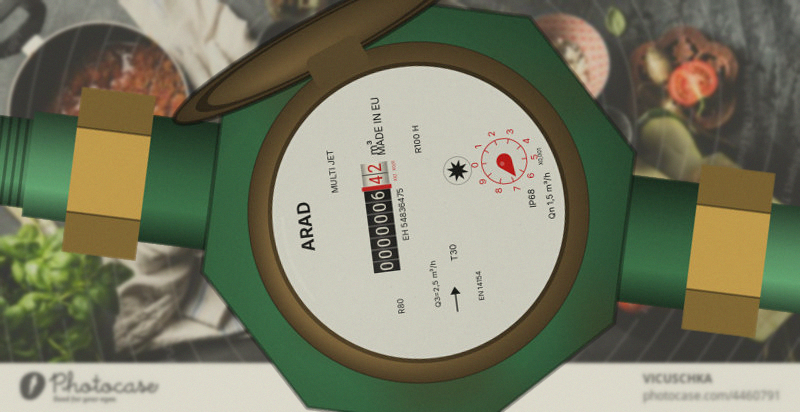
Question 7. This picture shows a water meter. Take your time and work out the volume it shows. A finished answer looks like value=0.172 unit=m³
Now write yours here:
value=6.426 unit=m³
